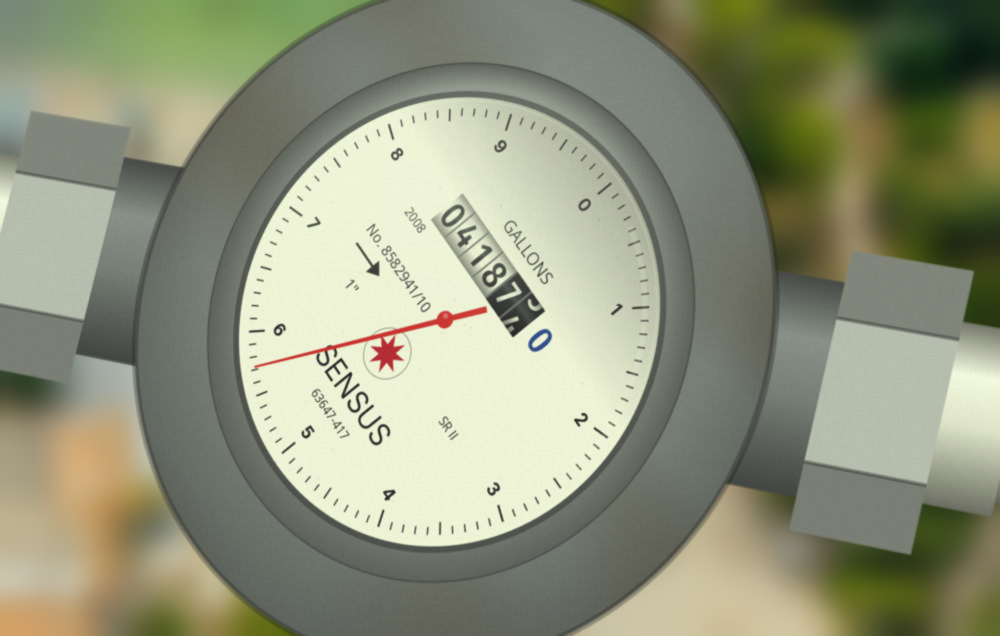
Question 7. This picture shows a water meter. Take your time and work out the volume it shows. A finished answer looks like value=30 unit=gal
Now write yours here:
value=418735.7 unit=gal
